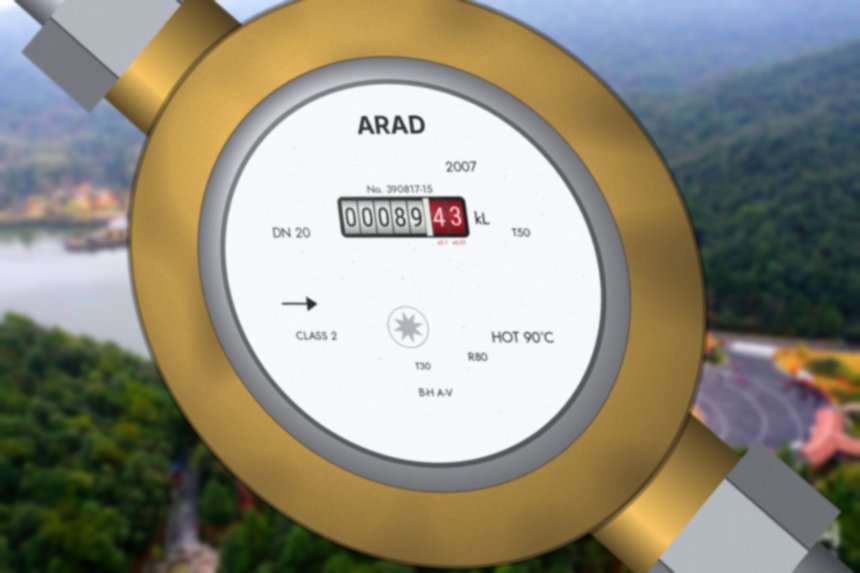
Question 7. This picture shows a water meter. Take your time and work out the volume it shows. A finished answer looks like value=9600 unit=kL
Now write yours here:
value=89.43 unit=kL
